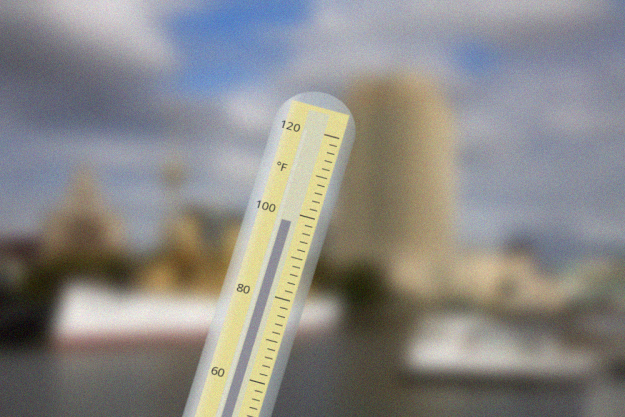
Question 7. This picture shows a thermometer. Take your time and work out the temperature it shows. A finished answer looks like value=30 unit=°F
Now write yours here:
value=98 unit=°F
